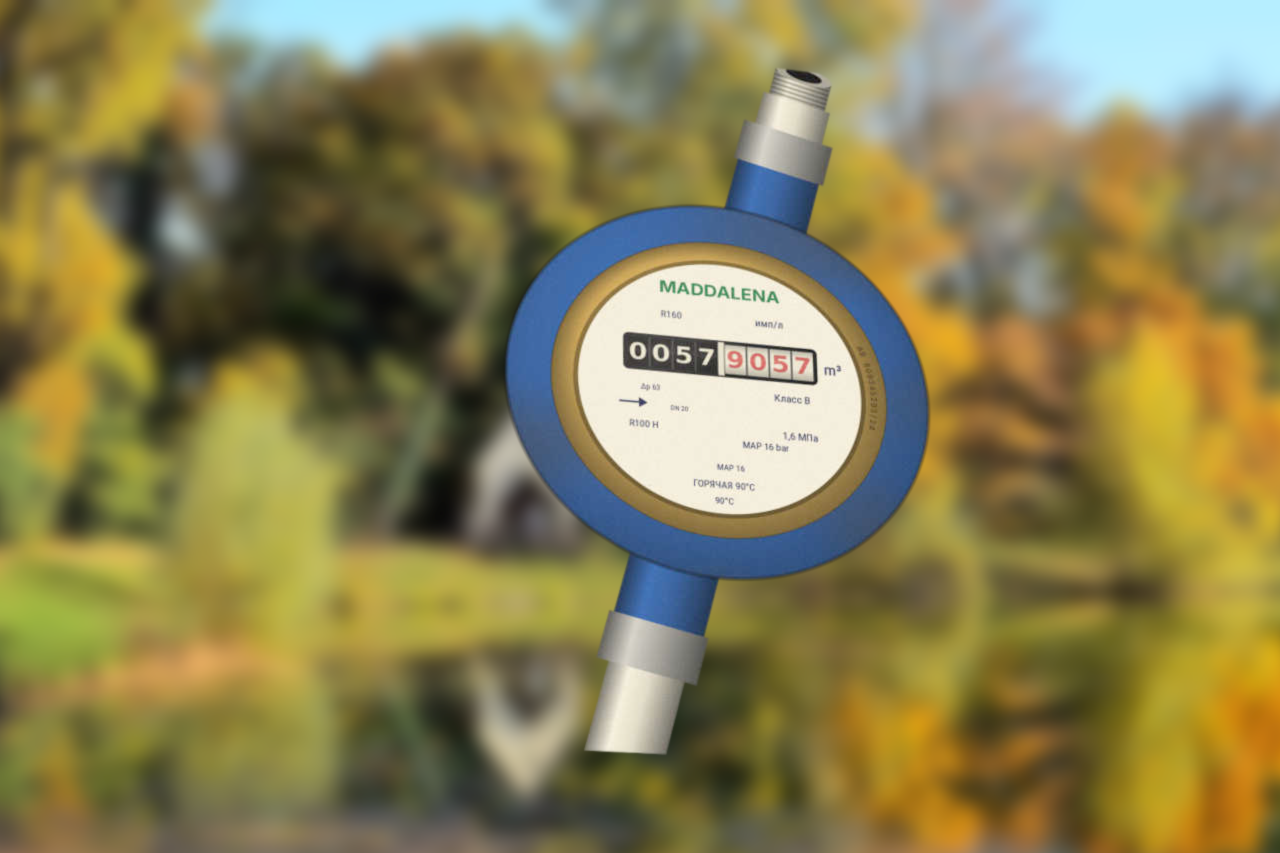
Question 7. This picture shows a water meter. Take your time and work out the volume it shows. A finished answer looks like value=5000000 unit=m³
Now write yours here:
value=57.9057 unit=m³
